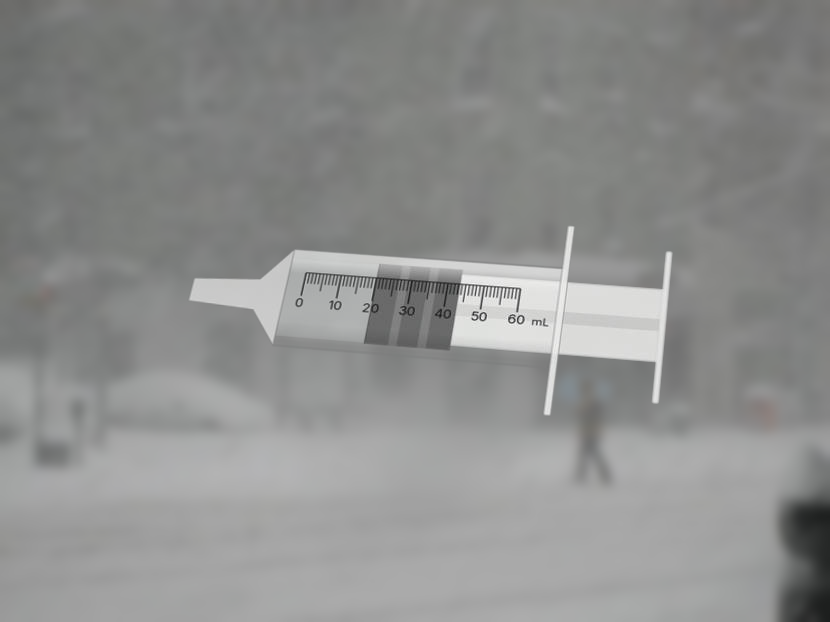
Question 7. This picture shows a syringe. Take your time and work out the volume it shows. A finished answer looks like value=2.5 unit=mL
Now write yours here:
value=20 unit=mL
